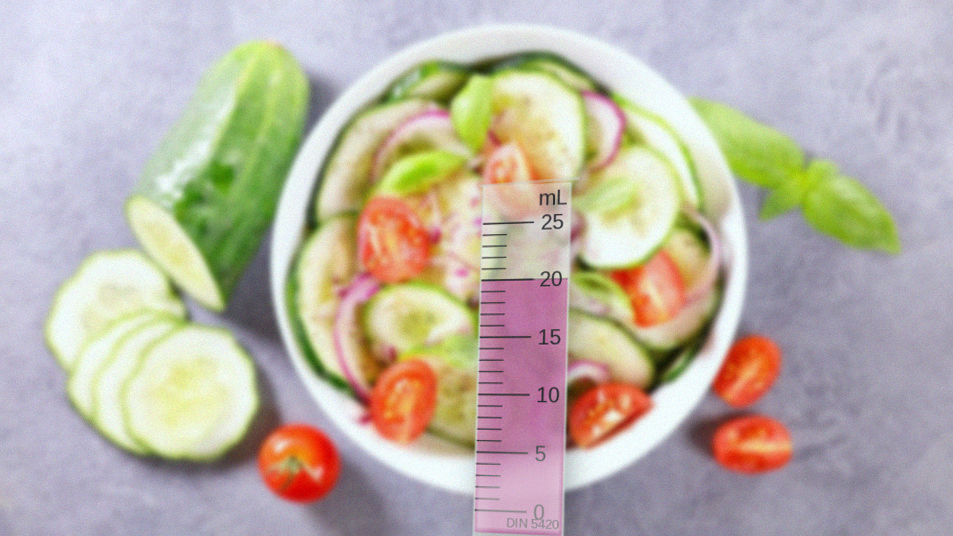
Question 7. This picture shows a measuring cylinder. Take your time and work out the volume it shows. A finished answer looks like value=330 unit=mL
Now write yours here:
value=20 unit=mL
